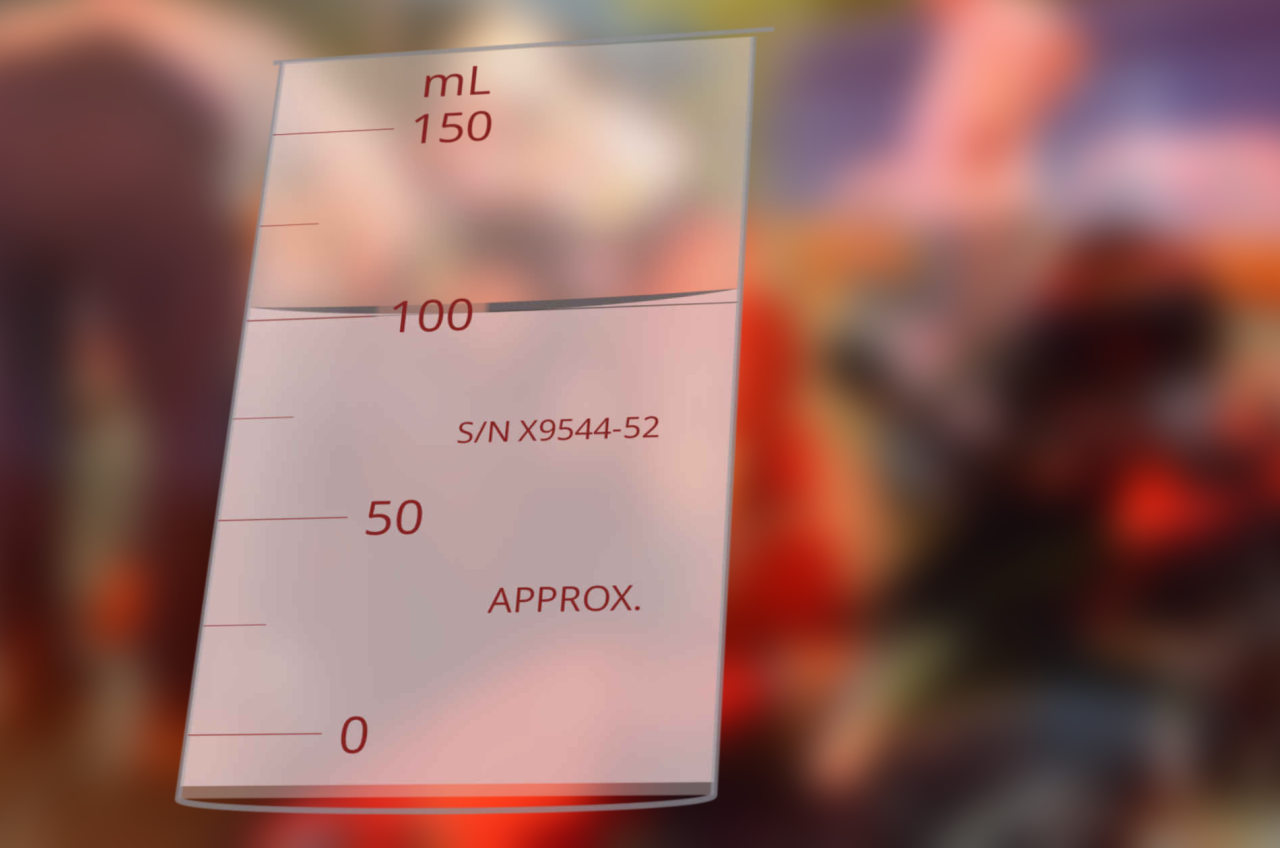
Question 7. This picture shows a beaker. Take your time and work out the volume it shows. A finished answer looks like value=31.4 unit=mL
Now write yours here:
value=100 unit=mL
